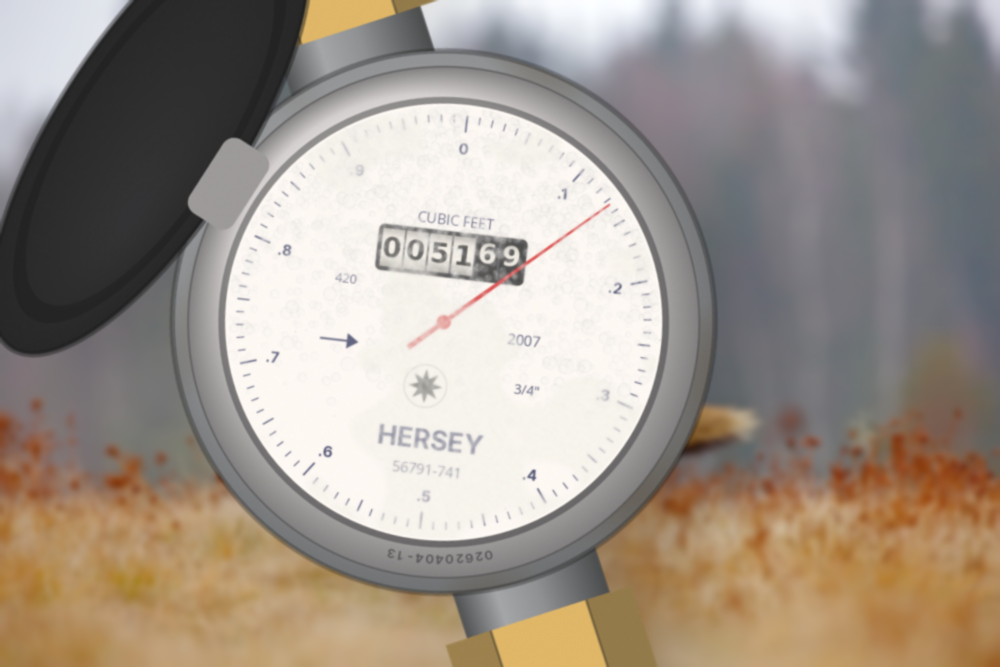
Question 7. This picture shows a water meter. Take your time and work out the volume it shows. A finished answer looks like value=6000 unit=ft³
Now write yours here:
value=5169.13 unit=ft³
